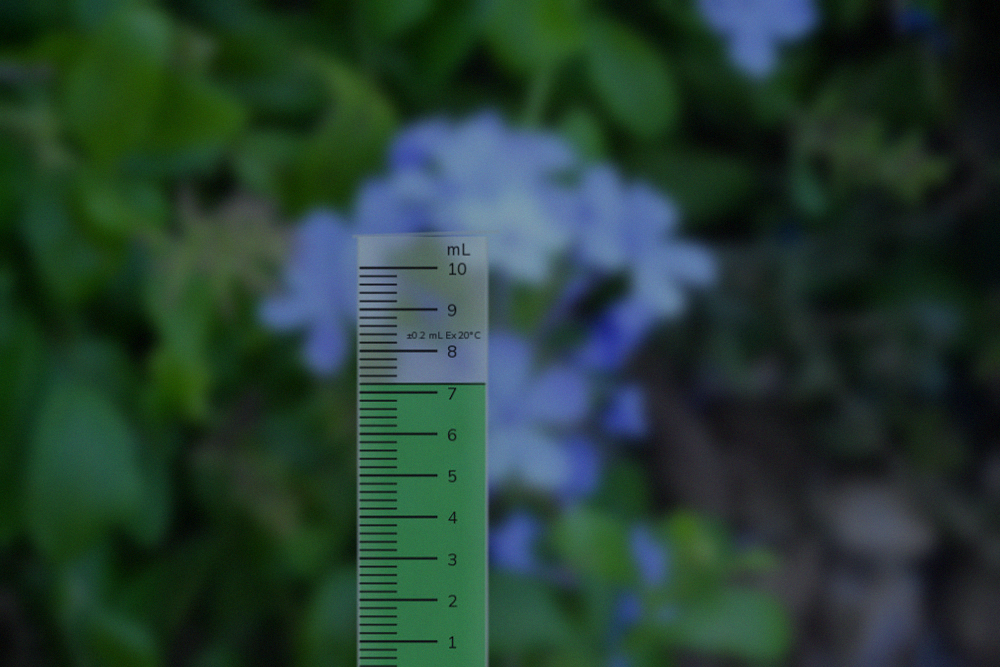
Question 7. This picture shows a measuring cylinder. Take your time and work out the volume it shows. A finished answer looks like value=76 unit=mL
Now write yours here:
value=7.2 unit=mL
